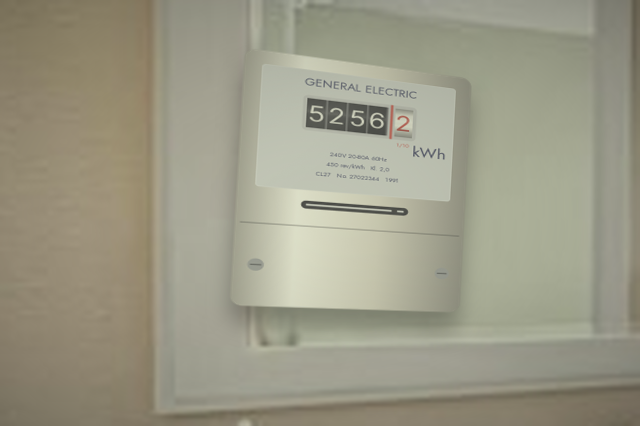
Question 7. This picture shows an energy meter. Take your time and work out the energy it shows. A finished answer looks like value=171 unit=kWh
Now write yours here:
value=5256.2 unit=kWh
